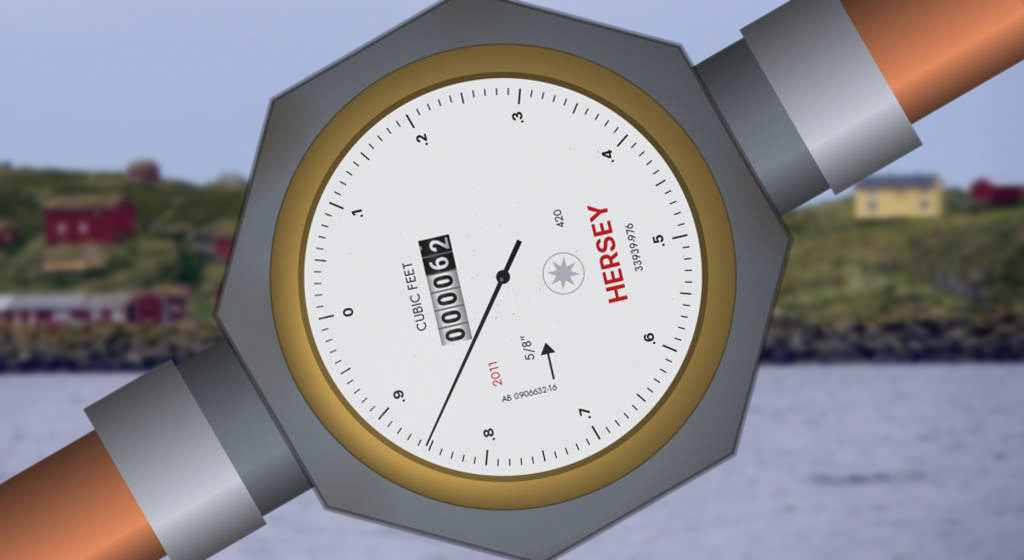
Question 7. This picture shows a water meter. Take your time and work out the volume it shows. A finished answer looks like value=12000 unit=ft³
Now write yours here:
value=61.85 unit=ft³
